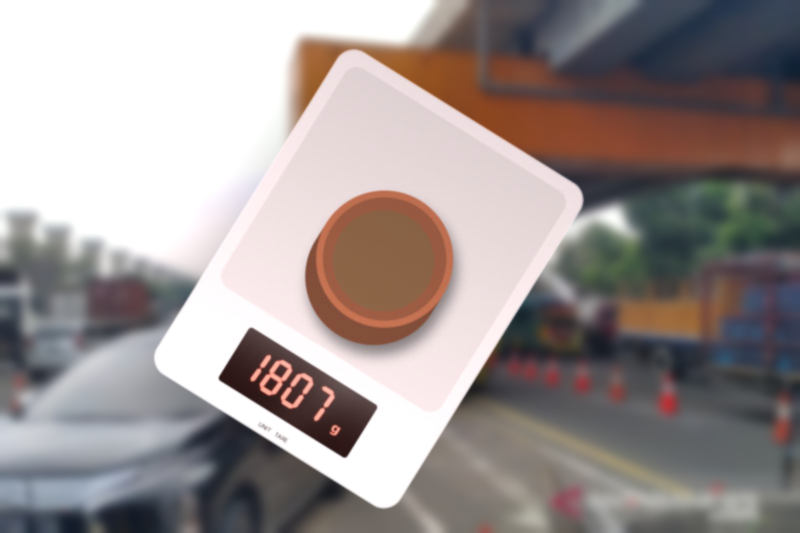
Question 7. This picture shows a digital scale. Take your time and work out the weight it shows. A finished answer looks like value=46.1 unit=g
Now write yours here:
value=1807 unit=g
